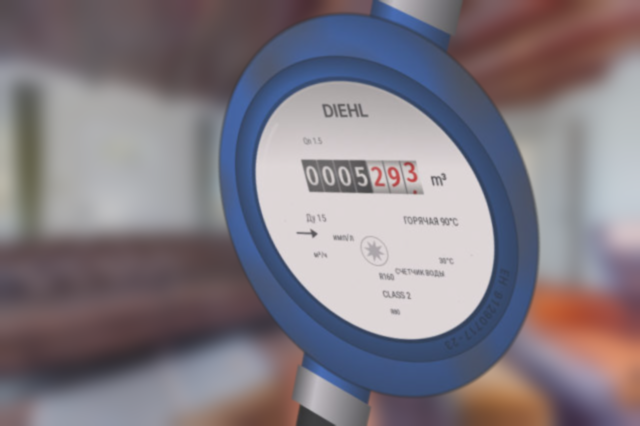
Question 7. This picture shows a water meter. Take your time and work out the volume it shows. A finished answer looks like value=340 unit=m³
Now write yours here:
value=5.293 unit=m³
